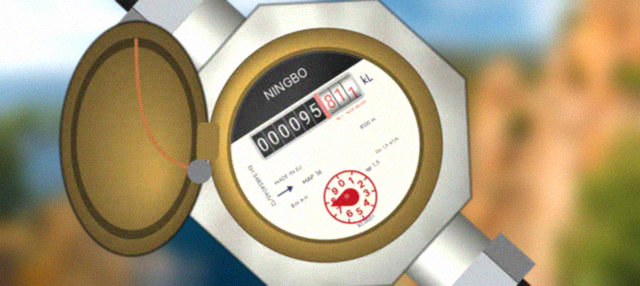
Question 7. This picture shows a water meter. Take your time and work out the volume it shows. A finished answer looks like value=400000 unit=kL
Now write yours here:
value=95.8107 unit=kL
